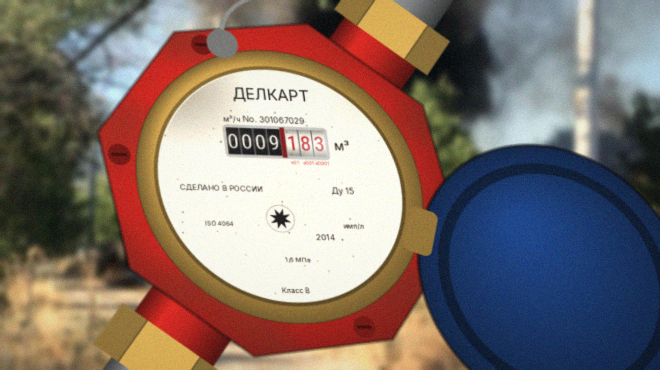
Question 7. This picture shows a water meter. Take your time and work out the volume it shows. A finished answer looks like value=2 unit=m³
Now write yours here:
value=9.183 unit=m³
